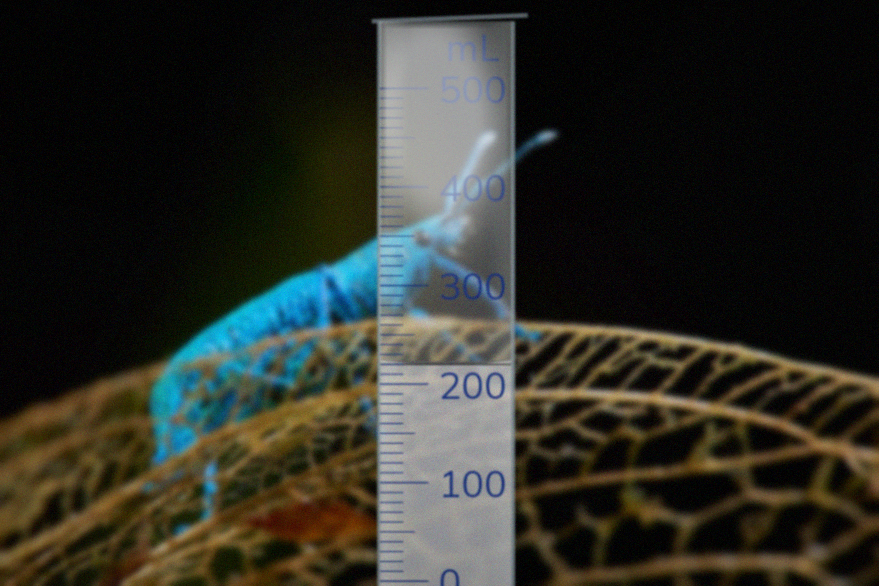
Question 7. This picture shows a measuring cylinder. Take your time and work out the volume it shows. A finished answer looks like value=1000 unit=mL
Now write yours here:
value=220 unit=mL
